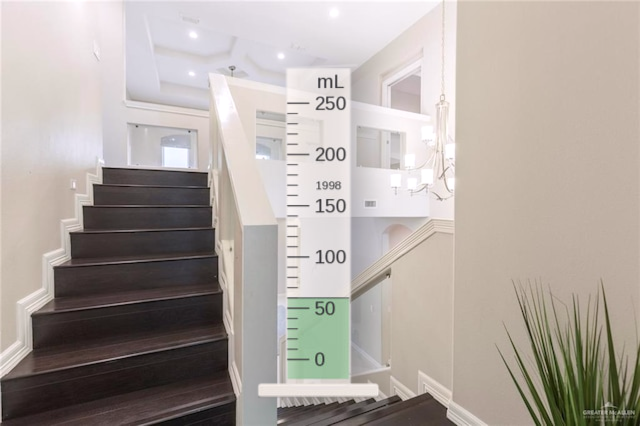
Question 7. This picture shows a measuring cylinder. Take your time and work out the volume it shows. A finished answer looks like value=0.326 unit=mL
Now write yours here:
value=60 unit=mL
